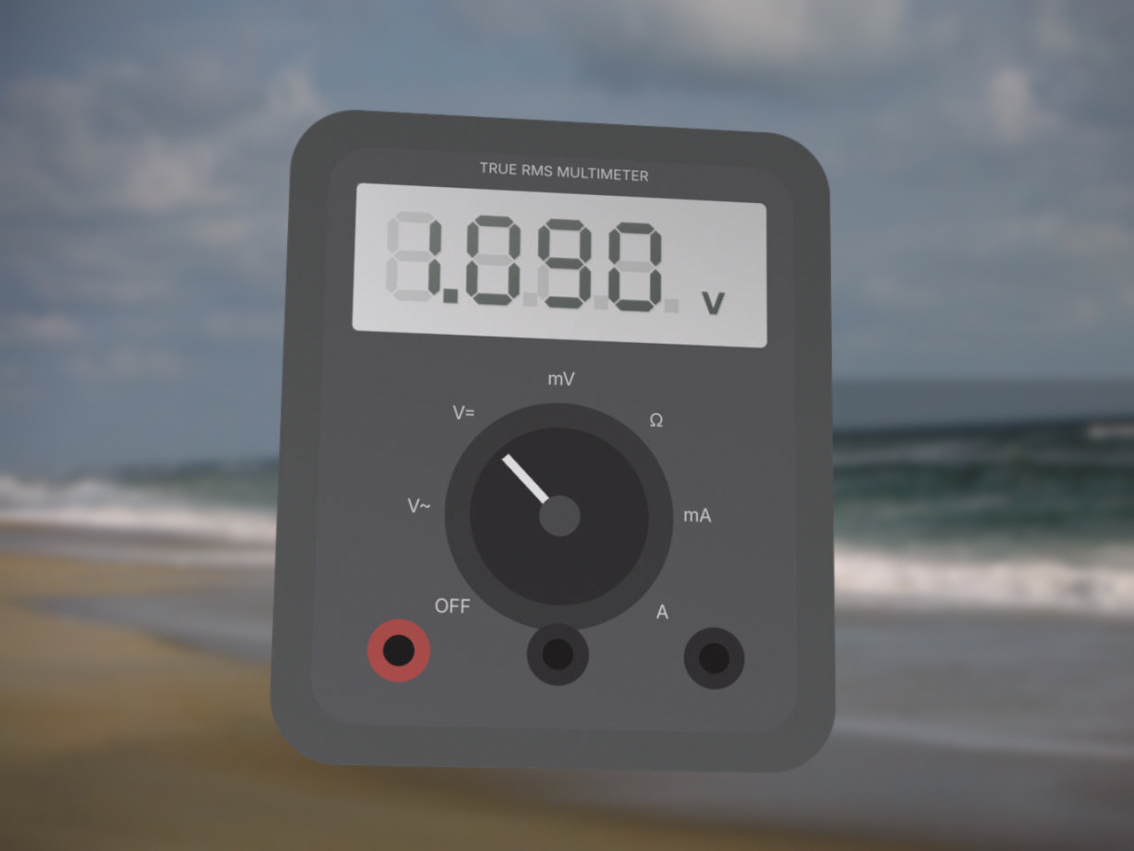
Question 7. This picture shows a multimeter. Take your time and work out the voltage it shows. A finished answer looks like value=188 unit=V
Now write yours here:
value=1.090 unit=V
